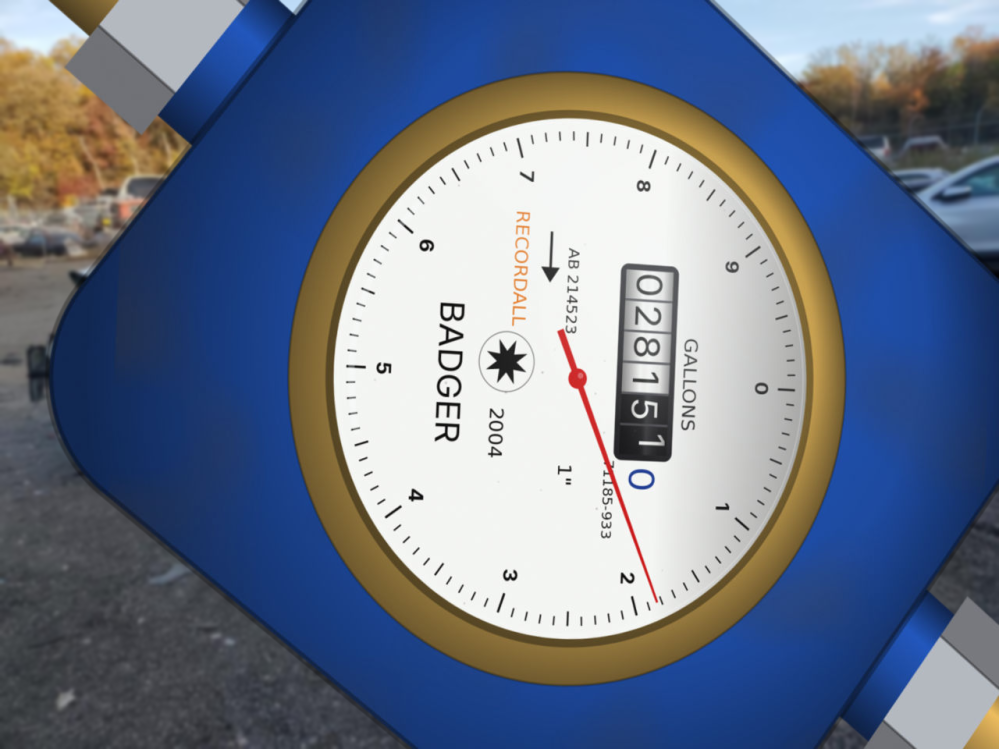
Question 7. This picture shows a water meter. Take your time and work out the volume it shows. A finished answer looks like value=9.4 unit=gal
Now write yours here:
value=281511.8 unit=gal
